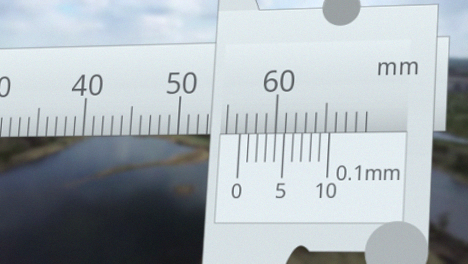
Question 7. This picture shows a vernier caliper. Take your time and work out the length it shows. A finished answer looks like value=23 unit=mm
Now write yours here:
value=56.4 unit=mm
